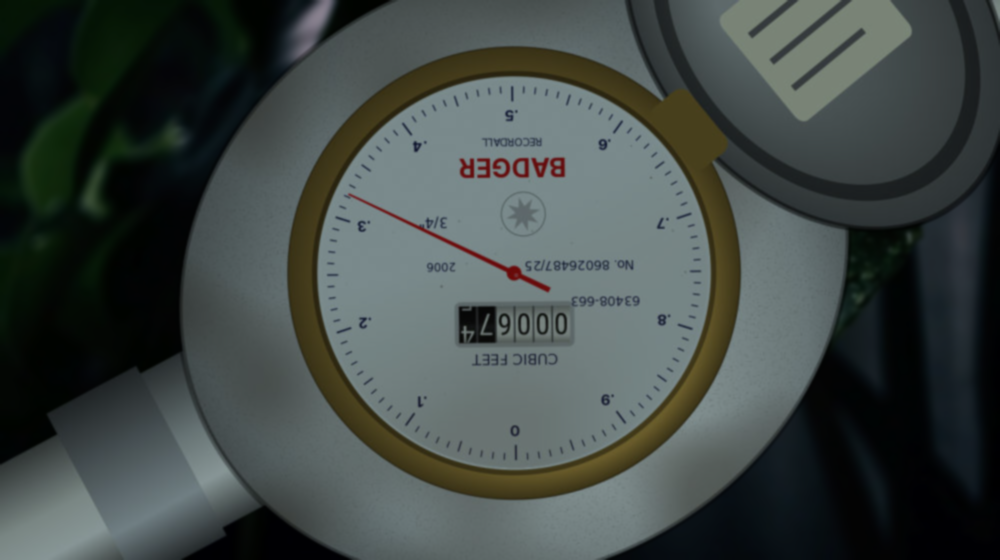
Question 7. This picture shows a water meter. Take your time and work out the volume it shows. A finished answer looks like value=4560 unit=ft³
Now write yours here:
value=674.32 unit=ft³
